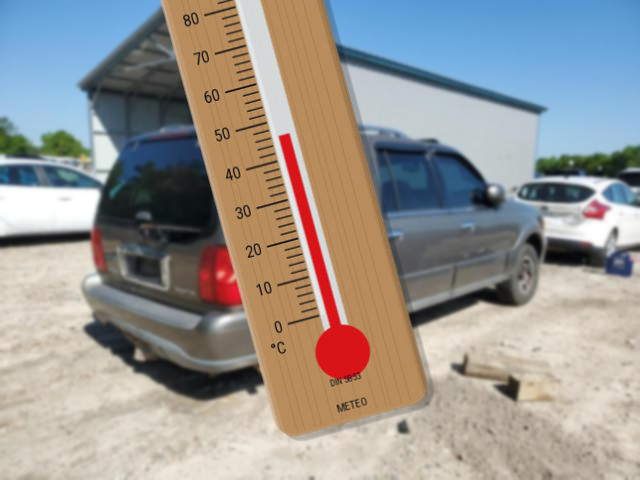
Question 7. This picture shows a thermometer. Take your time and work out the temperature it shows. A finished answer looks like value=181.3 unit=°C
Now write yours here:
value=46 unit=°C
